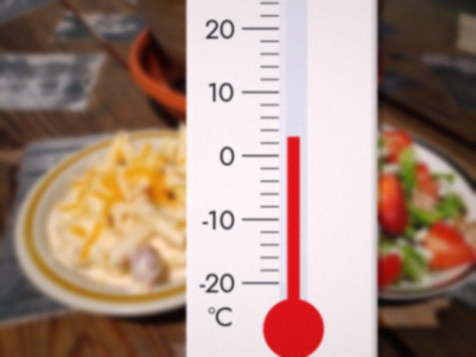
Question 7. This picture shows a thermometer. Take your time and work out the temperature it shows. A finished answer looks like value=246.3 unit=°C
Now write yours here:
value=3 unit=°C
